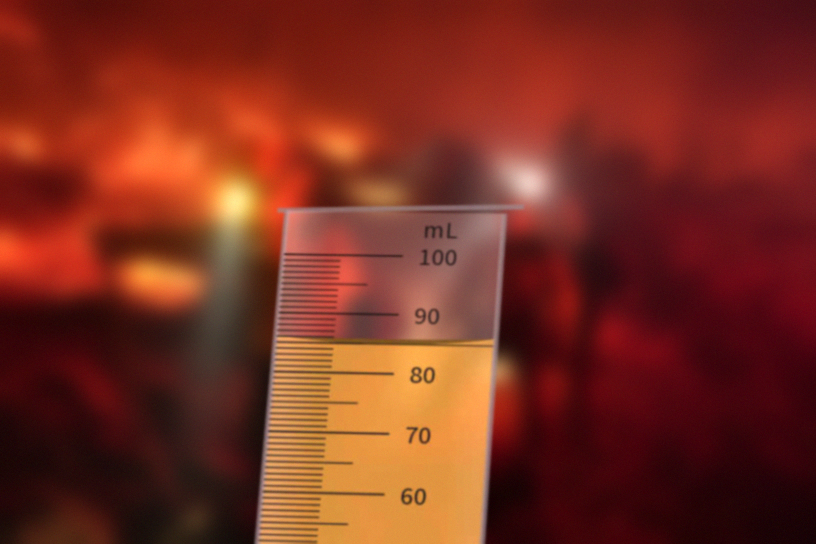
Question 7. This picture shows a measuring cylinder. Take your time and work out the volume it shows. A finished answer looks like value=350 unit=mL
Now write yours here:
value=85 unit=mL
